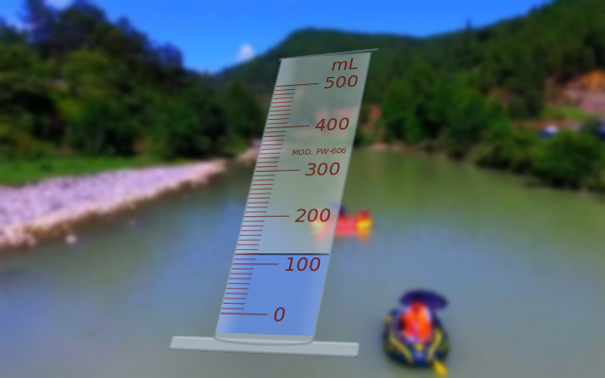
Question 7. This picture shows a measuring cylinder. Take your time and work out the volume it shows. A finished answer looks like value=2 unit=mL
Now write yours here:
value=120 unit=mL
